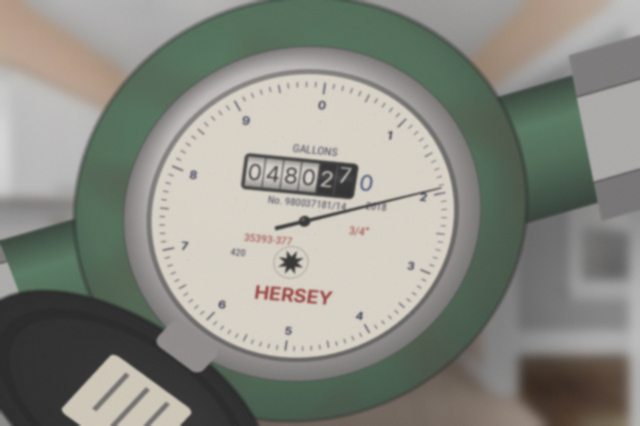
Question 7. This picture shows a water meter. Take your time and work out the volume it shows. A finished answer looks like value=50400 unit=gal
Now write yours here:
value=480271.9 unit=gal
